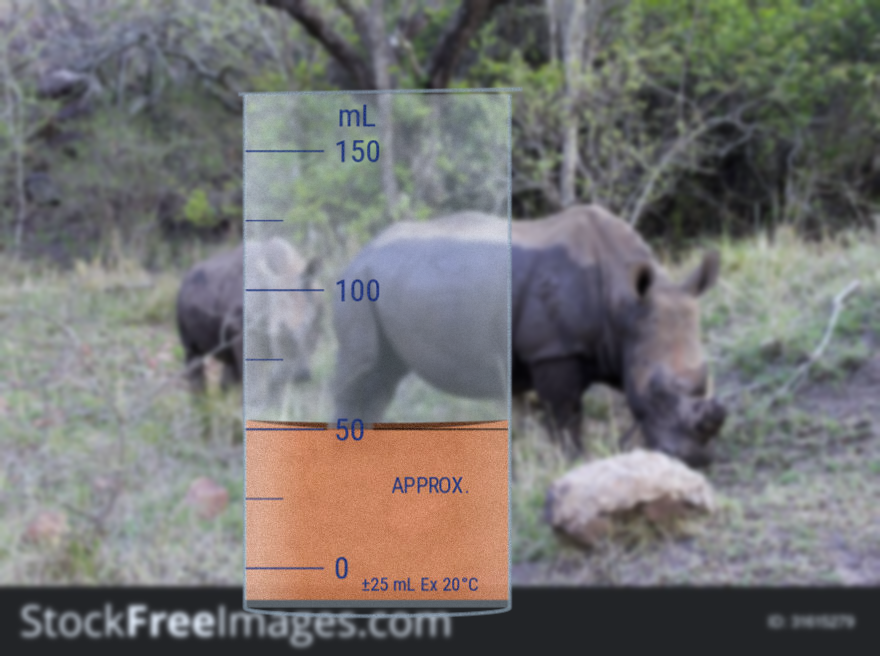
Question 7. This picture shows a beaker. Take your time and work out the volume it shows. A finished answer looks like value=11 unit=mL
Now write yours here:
value=50 unit=mL
